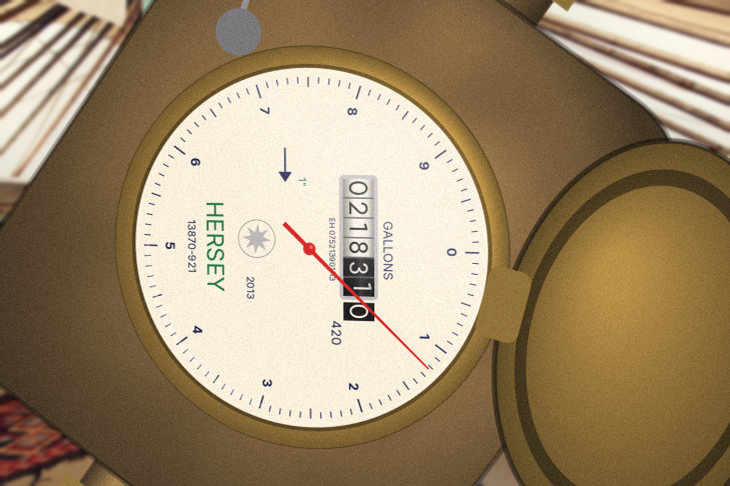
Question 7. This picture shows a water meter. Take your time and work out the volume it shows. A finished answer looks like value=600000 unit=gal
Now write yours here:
value=218311.2 unit=gal
